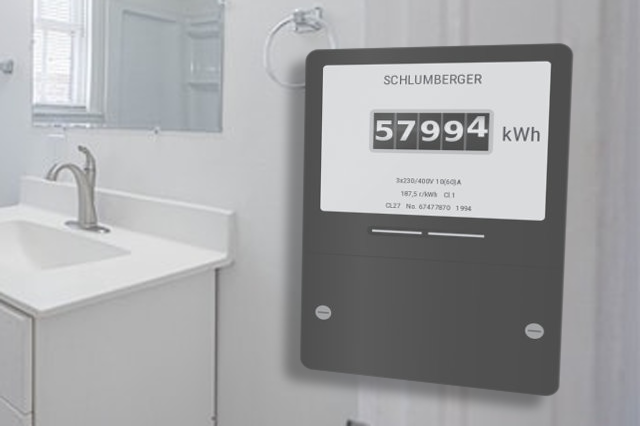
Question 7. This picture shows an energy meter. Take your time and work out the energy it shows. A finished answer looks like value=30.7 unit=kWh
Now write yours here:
value=57994 unit=kWh
